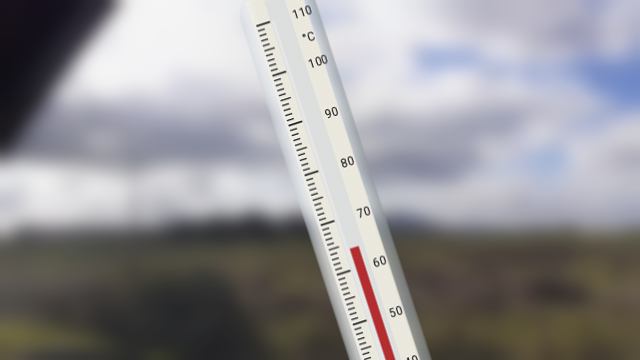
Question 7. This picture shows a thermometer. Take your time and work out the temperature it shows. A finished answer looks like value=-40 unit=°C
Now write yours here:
value=64 unit=°C
